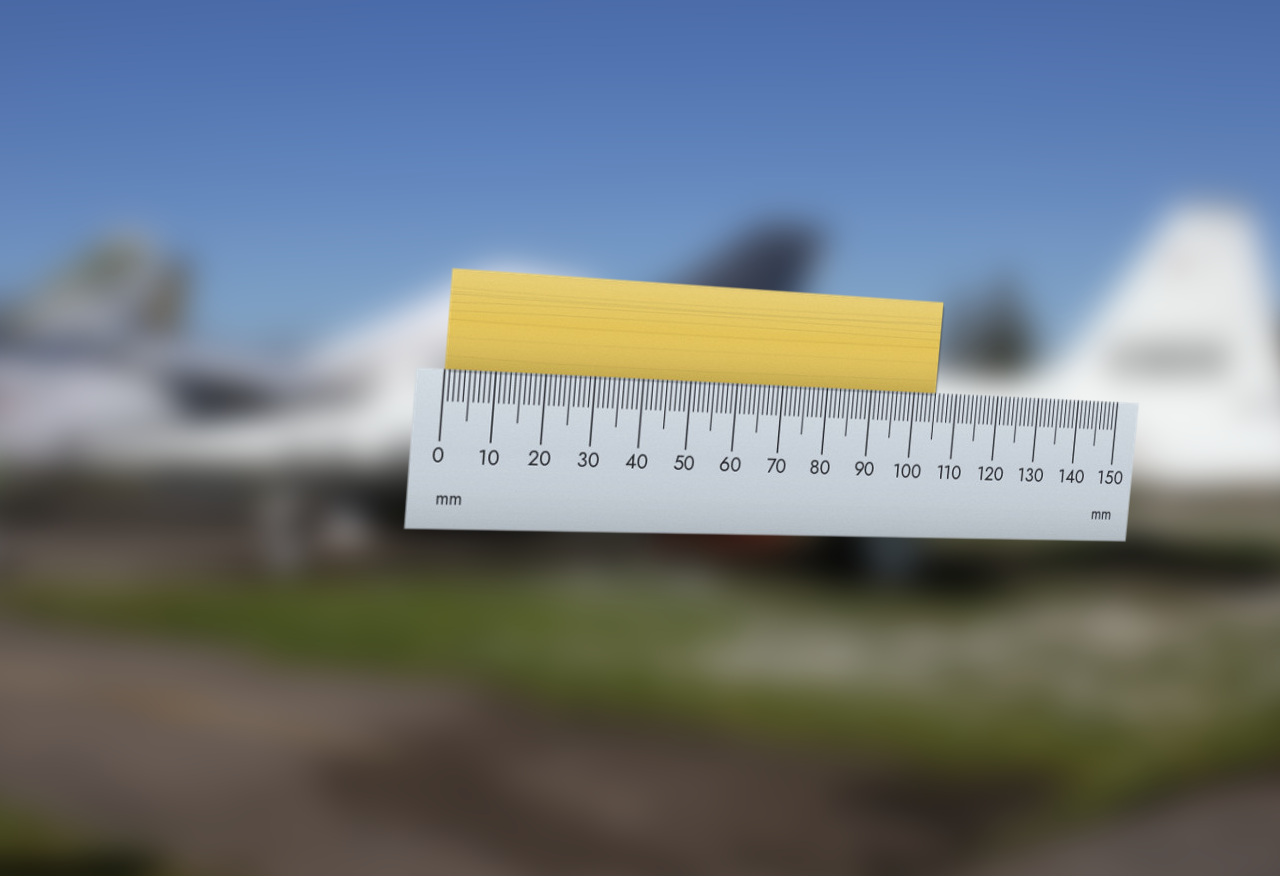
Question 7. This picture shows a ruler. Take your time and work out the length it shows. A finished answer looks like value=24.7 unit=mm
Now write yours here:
value=105 unit=mm
